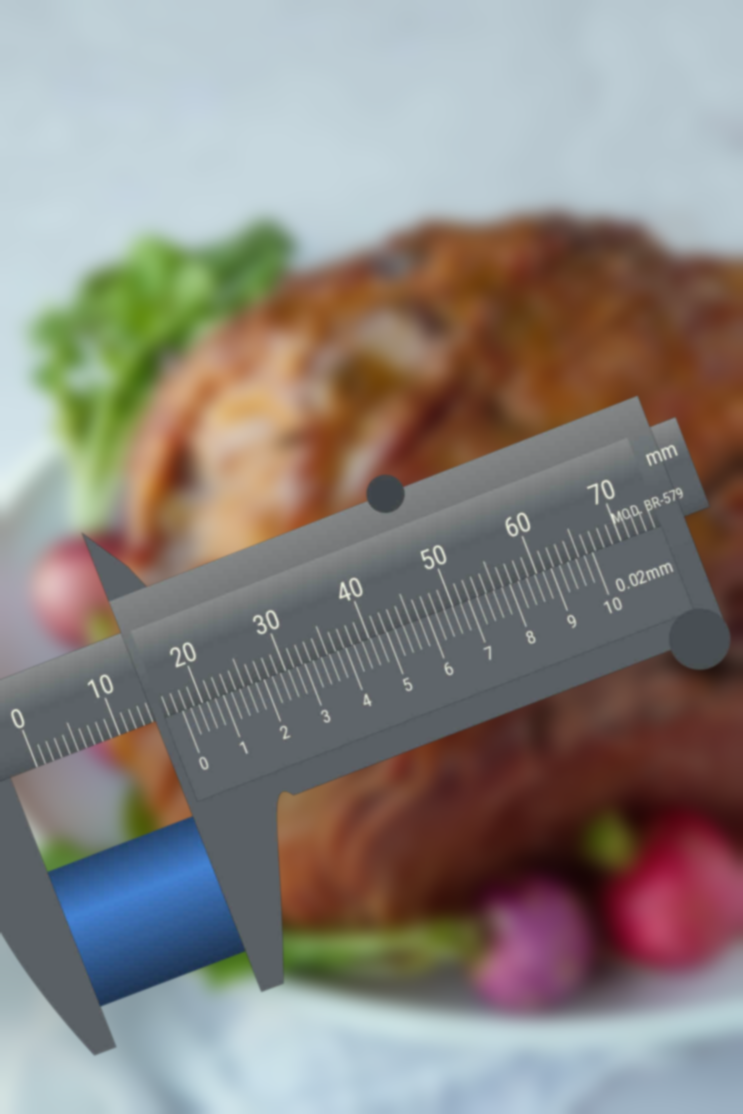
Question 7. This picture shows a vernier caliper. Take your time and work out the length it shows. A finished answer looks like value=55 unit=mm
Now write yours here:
value=17.6 unit=mm
